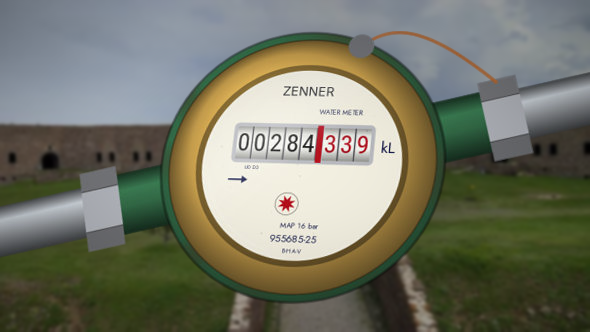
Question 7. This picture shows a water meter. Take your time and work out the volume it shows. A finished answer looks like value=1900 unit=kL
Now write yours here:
value=284.339 unit=kL
